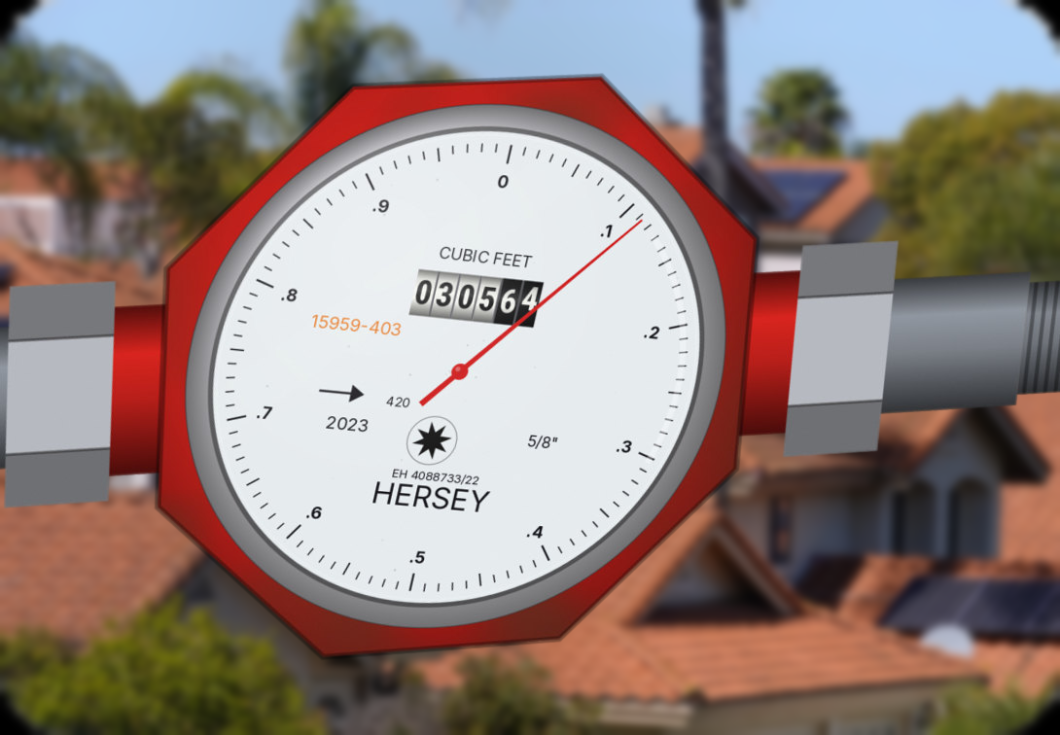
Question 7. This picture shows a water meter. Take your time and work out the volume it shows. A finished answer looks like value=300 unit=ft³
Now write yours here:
value=30564.11 unit=ft³
